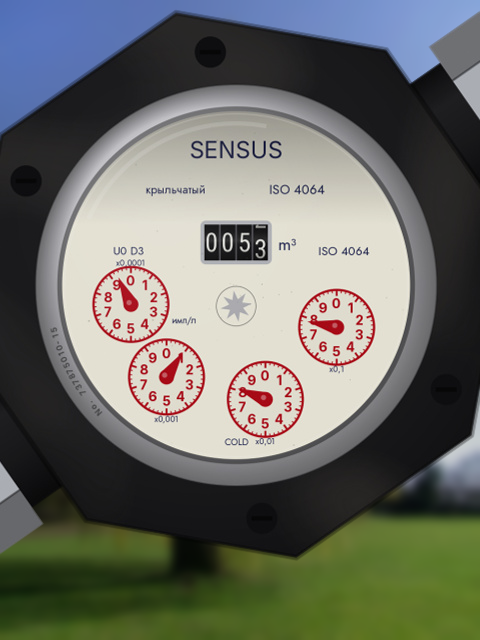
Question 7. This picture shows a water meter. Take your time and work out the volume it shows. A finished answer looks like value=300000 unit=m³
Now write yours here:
value=52.7809 unit=m³
